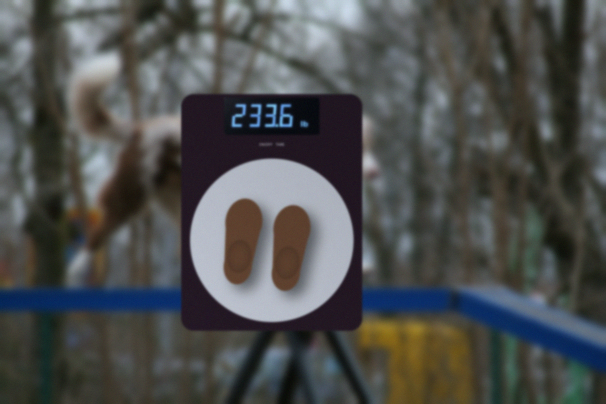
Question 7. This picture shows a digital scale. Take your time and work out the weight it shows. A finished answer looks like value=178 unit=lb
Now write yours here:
value=233.6 unit=lb
